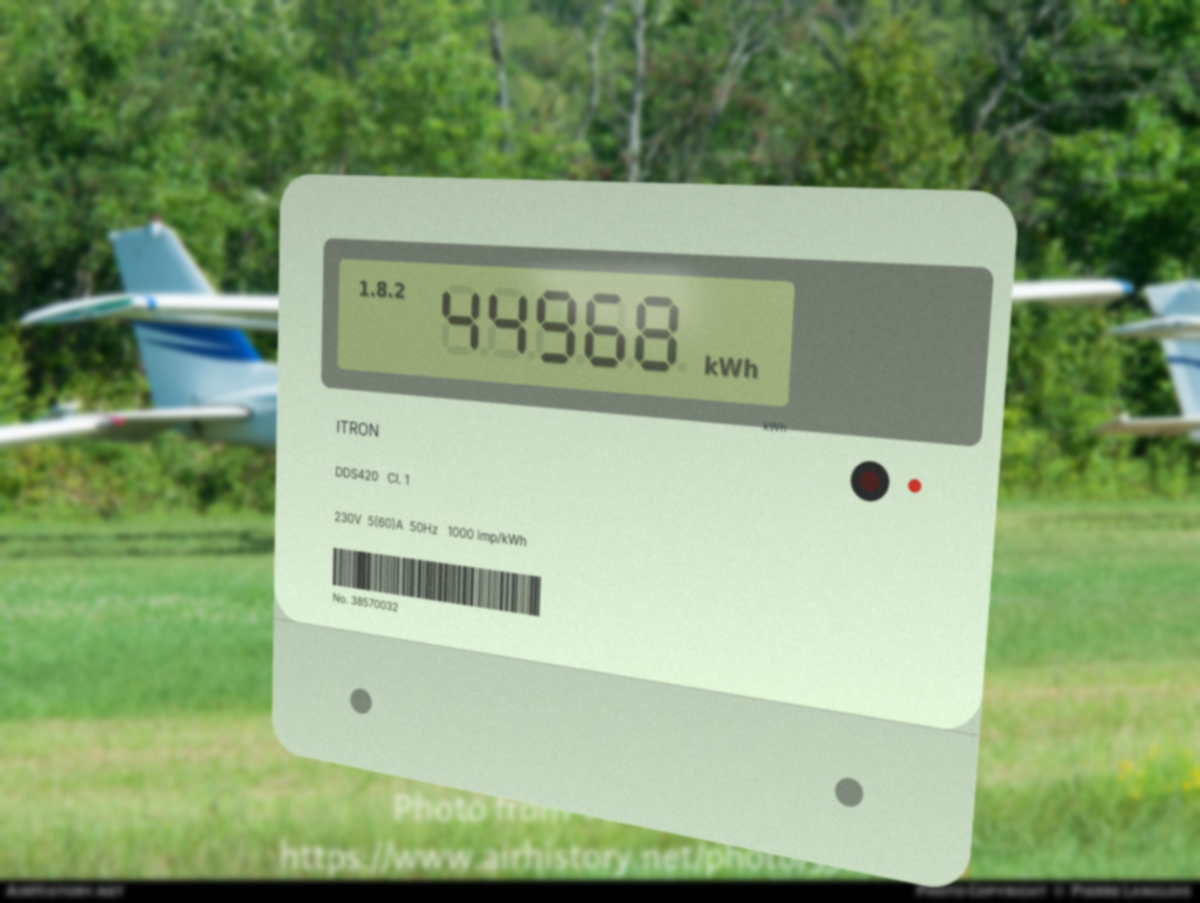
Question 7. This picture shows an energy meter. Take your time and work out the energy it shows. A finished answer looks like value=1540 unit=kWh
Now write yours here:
value=44968 unit=kWh
